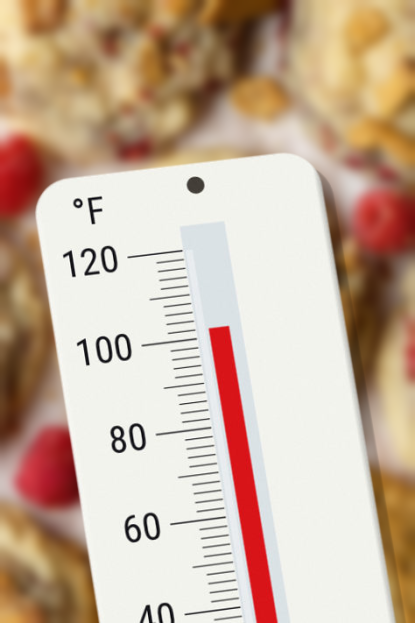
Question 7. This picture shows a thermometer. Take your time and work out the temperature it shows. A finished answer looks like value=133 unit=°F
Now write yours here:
value=102 unit=°F
